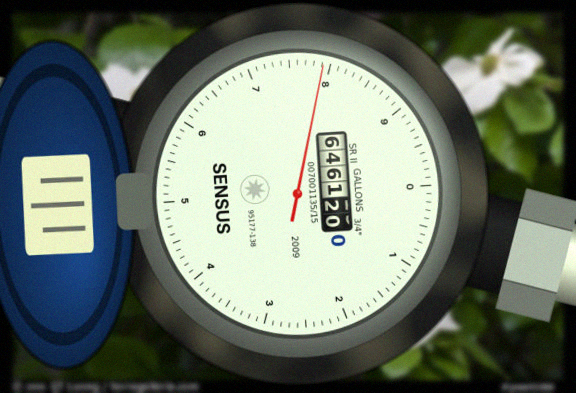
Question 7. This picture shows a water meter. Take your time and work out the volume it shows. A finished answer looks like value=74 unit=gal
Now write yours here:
value=6461197.9 unit=gal
